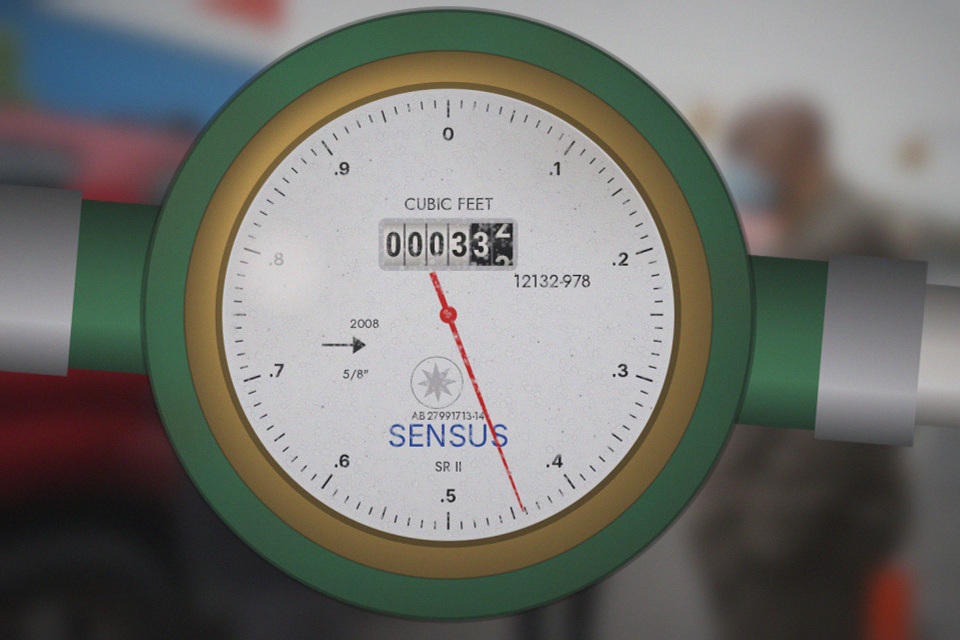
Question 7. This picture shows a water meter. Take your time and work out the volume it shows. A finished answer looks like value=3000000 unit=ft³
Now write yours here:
value=332.44 unit=ft³
